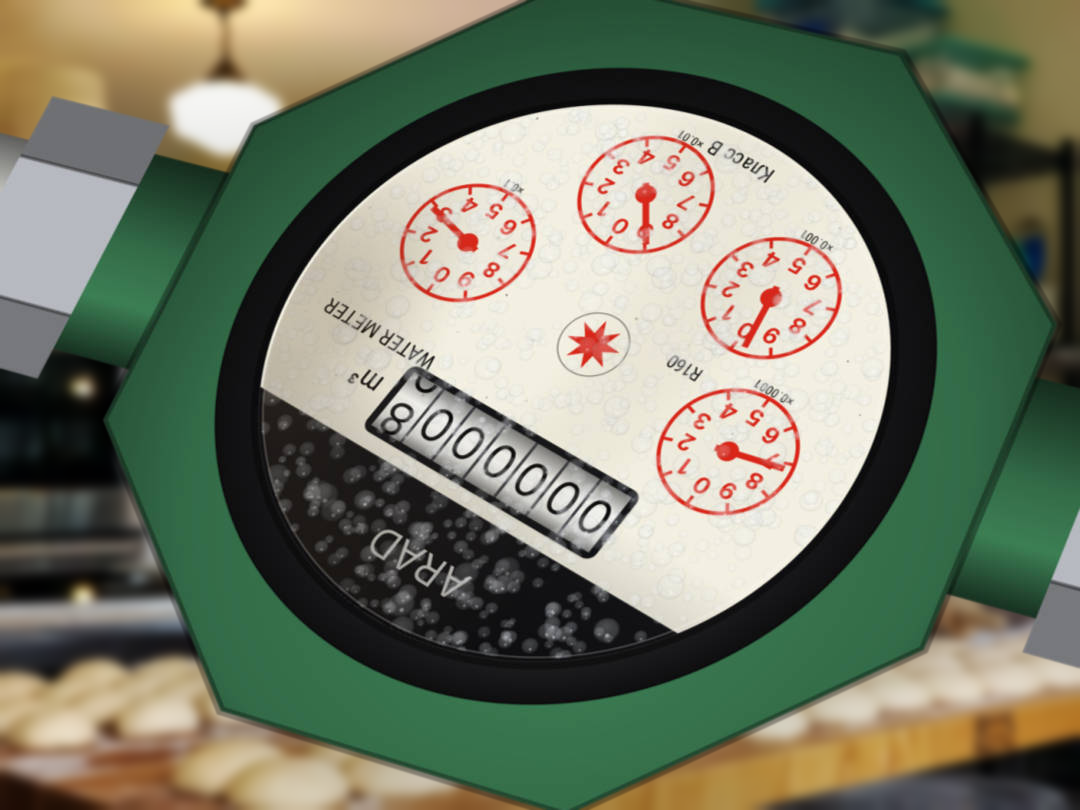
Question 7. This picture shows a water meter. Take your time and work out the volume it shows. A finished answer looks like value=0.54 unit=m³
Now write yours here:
value=8.2897 unit=m³
